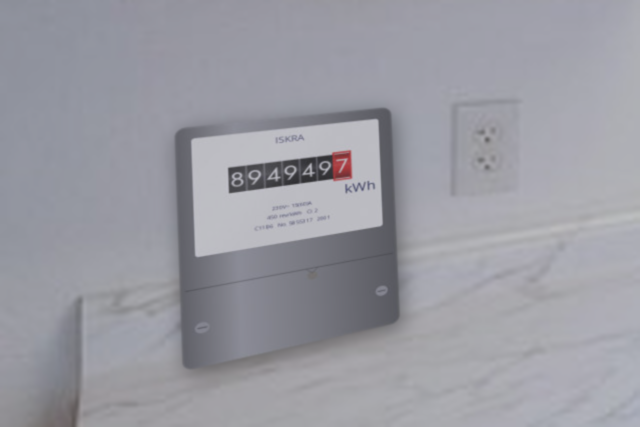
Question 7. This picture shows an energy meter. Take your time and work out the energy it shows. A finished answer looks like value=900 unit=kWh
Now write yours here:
value=894949.7 unit=kWh
